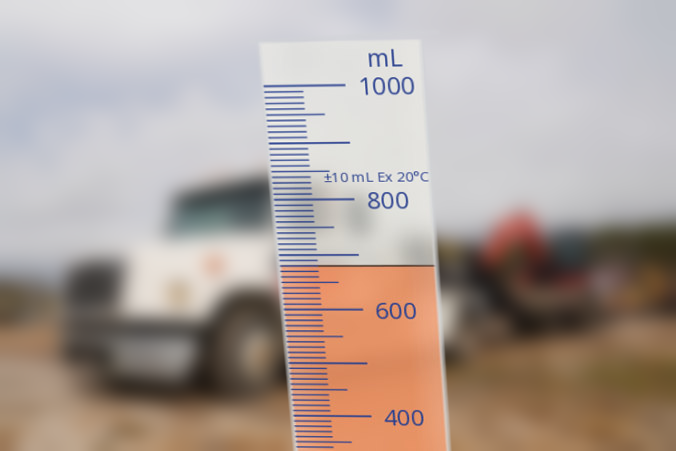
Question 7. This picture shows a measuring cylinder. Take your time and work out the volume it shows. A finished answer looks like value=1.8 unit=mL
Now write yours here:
value=680 unit=mL
